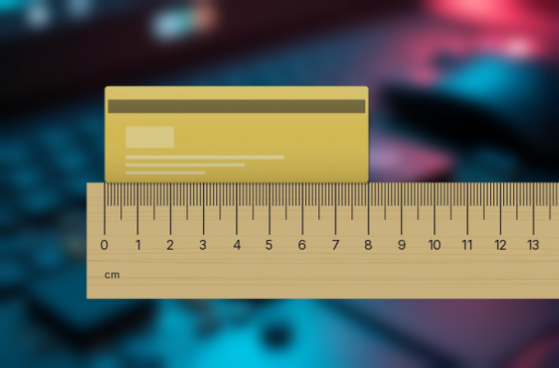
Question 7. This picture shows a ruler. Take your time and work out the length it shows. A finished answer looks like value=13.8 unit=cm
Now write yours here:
value=8 unit=cm
